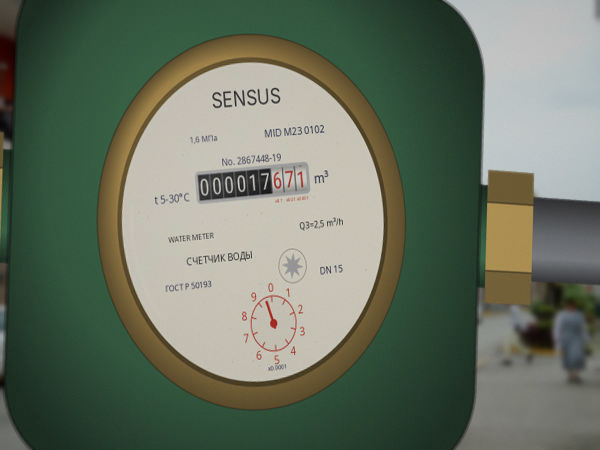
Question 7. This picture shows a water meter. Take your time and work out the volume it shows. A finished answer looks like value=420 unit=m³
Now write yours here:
value=17.6709 unit=m³
